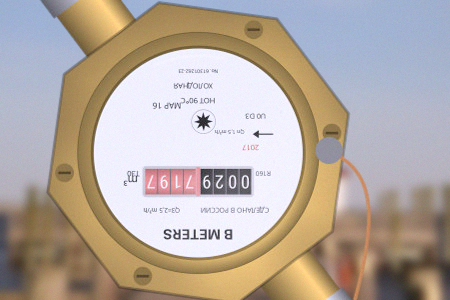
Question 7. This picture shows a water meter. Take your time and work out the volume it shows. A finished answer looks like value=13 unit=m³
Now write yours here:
value=29.7197 unit=m³
